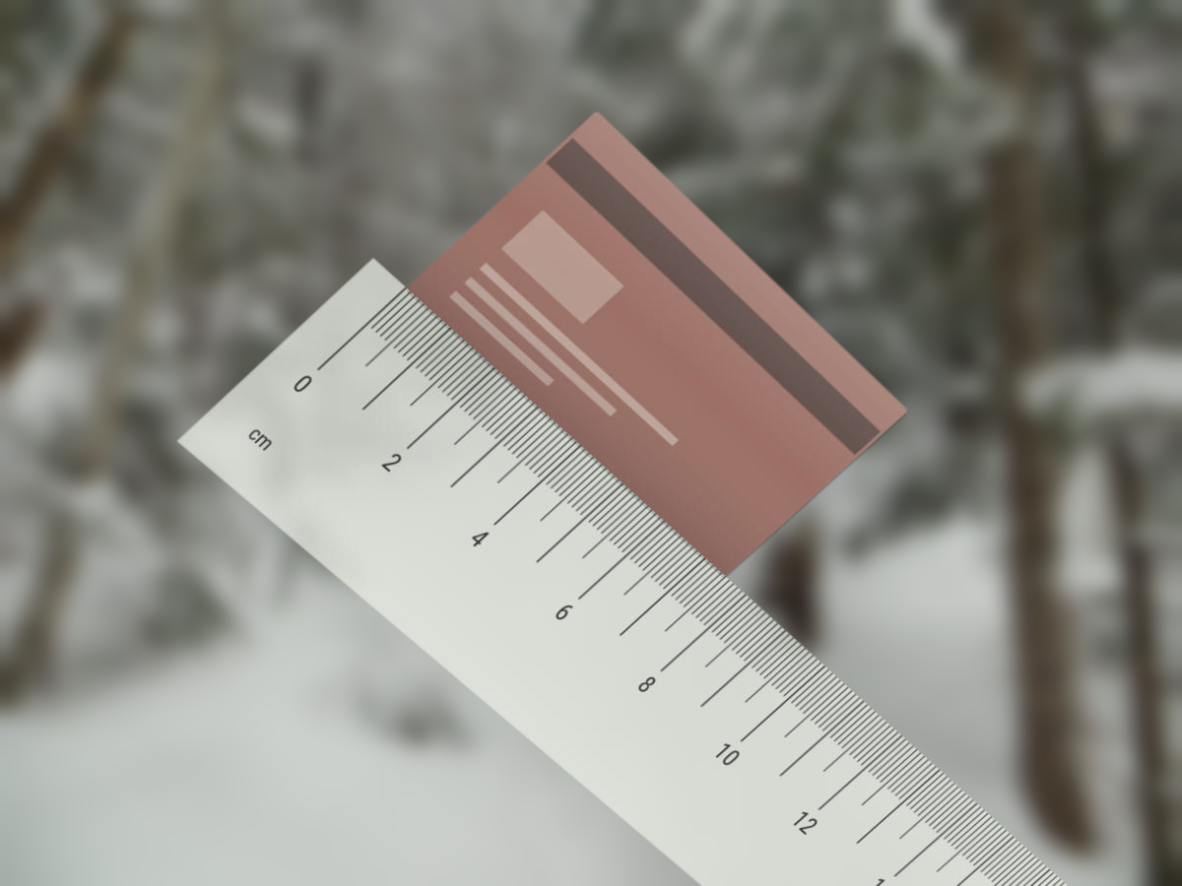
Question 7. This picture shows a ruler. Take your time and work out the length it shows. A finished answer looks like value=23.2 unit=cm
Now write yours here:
value=7.5 unit=cm
